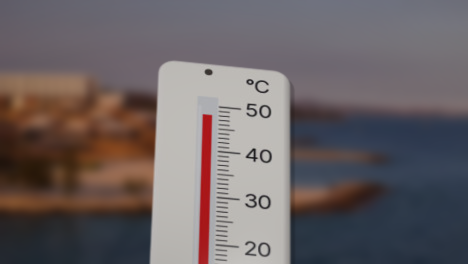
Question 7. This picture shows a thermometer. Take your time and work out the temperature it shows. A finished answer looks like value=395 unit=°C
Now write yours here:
value=48 unit=°C
